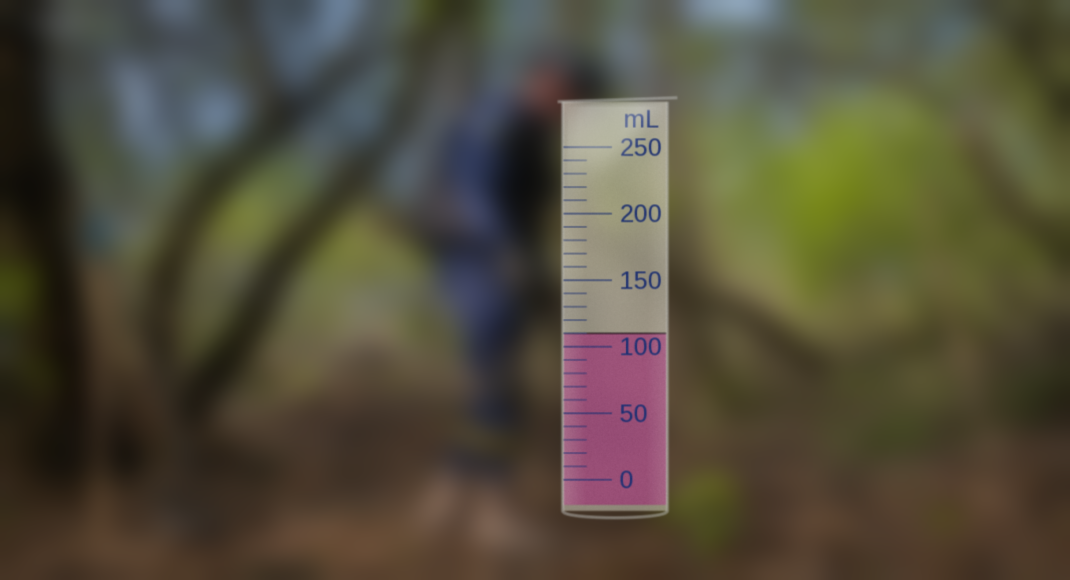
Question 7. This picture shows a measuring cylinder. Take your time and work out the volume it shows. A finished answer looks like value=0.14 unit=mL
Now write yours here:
value=110 unit=mL
